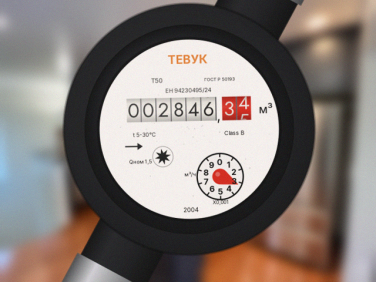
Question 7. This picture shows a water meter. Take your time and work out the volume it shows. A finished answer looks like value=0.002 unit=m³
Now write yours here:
value=2846.343 unit=m³
